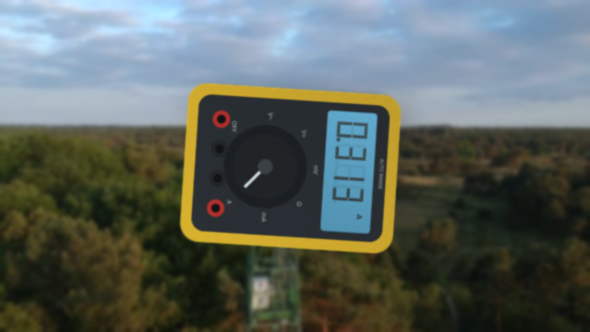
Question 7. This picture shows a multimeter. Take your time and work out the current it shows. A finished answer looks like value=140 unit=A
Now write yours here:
value=0.313 unit=A
